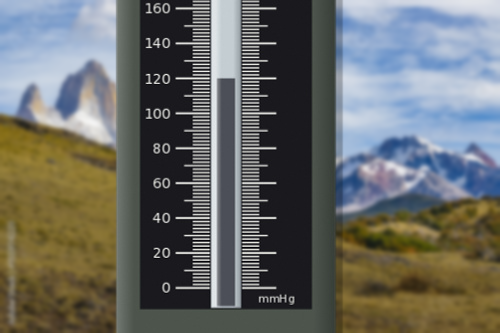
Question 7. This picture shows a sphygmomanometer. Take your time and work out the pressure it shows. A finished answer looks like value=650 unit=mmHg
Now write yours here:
value=120 unit=mmHg
